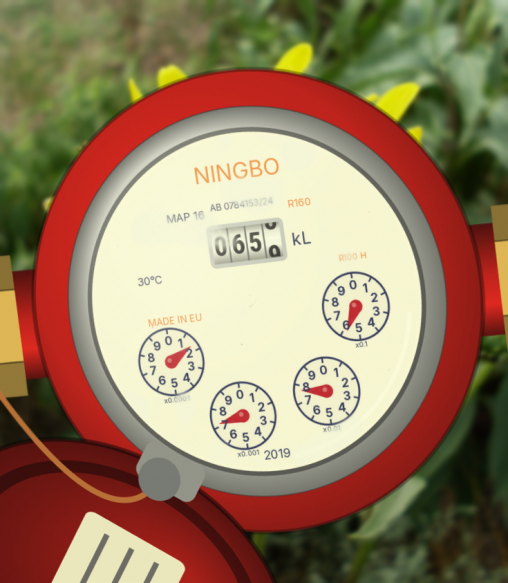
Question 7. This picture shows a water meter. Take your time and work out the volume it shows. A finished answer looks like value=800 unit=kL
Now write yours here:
value=658.5771 unit=kL
